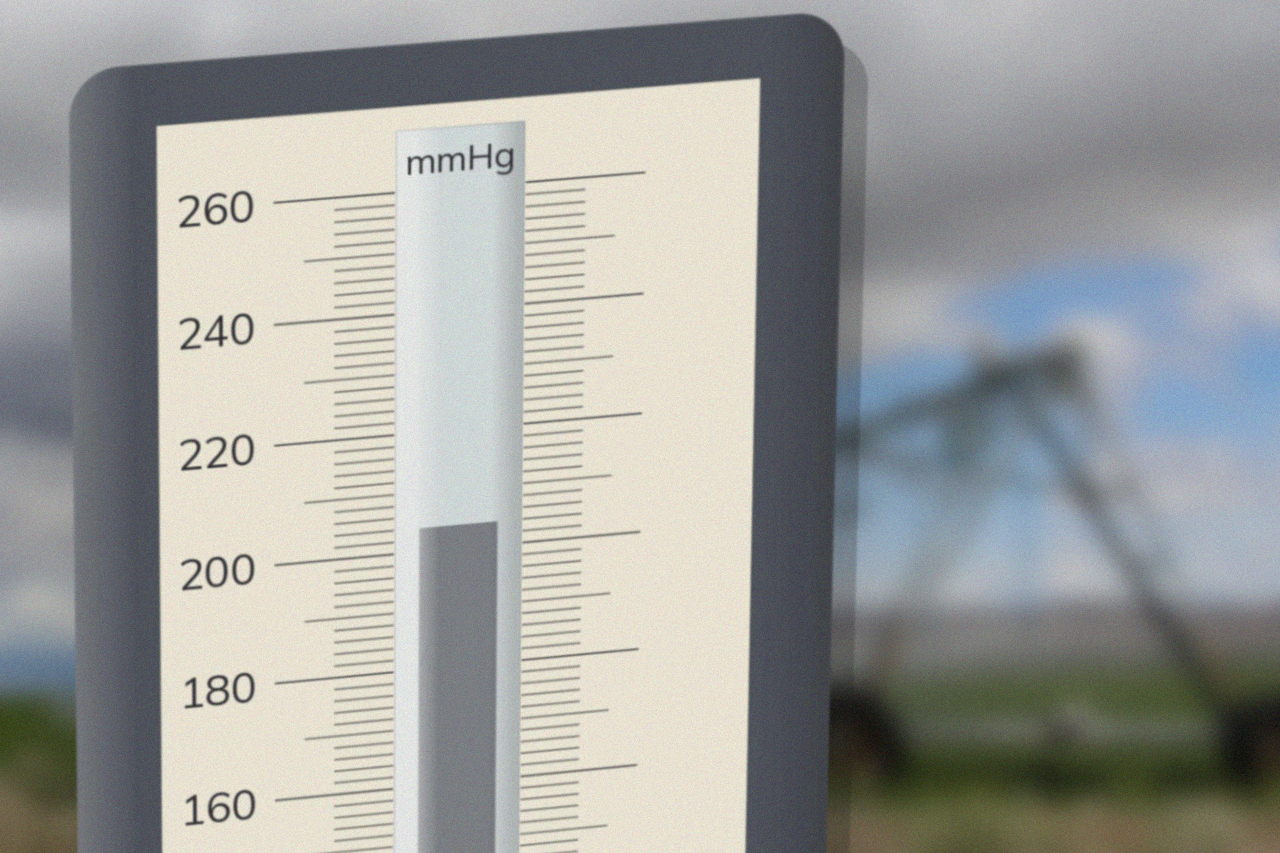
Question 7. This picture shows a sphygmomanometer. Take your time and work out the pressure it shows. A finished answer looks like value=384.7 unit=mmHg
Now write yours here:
value=204 unit=mmHg
